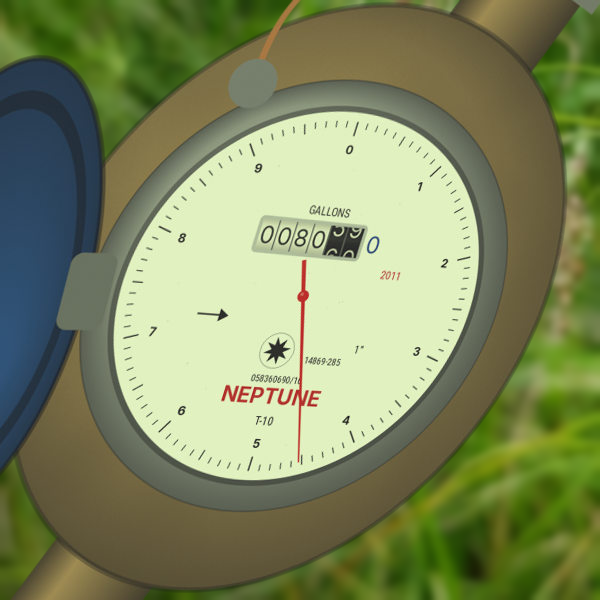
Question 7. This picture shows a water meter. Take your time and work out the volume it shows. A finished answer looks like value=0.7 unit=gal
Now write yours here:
value=80594.5 unit=gal
